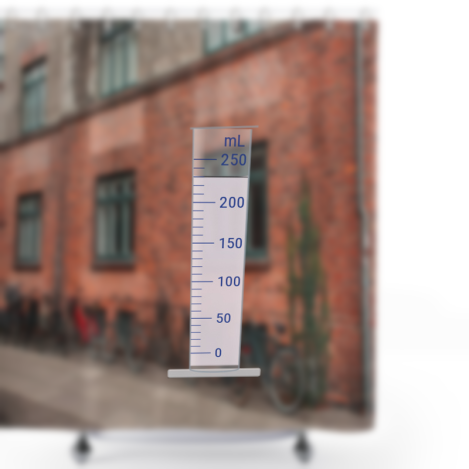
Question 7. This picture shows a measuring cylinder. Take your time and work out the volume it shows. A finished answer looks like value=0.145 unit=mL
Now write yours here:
value=230 unit=mL
